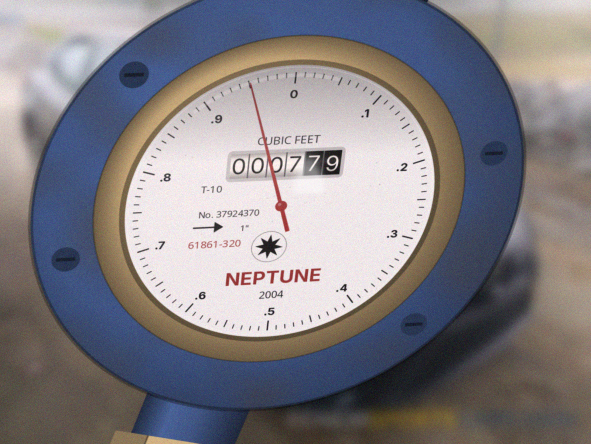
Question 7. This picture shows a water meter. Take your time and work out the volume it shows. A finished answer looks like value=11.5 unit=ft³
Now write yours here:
value=778.95 unit=ft³
